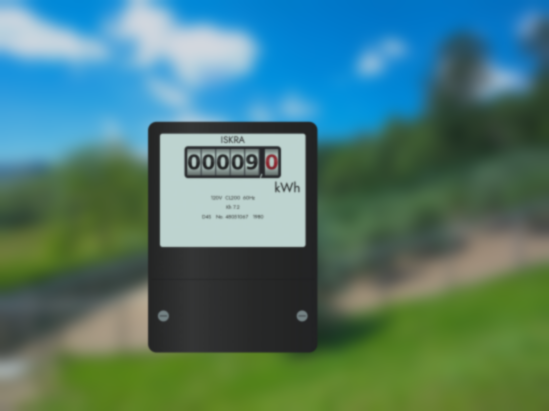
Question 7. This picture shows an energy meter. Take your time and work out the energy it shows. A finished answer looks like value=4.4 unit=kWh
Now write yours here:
value=9.0 unit=kWh
